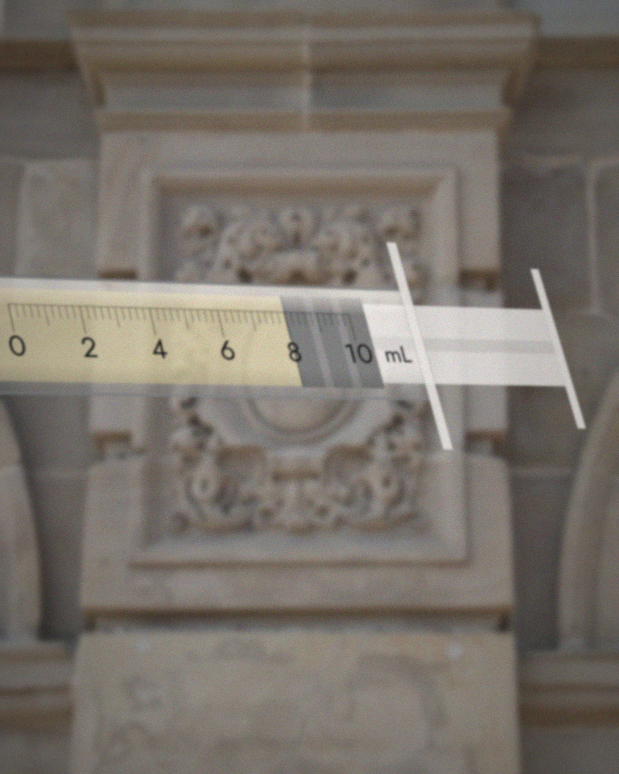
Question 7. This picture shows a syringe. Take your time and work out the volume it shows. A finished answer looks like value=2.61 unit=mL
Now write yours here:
value=8 unit=mL
